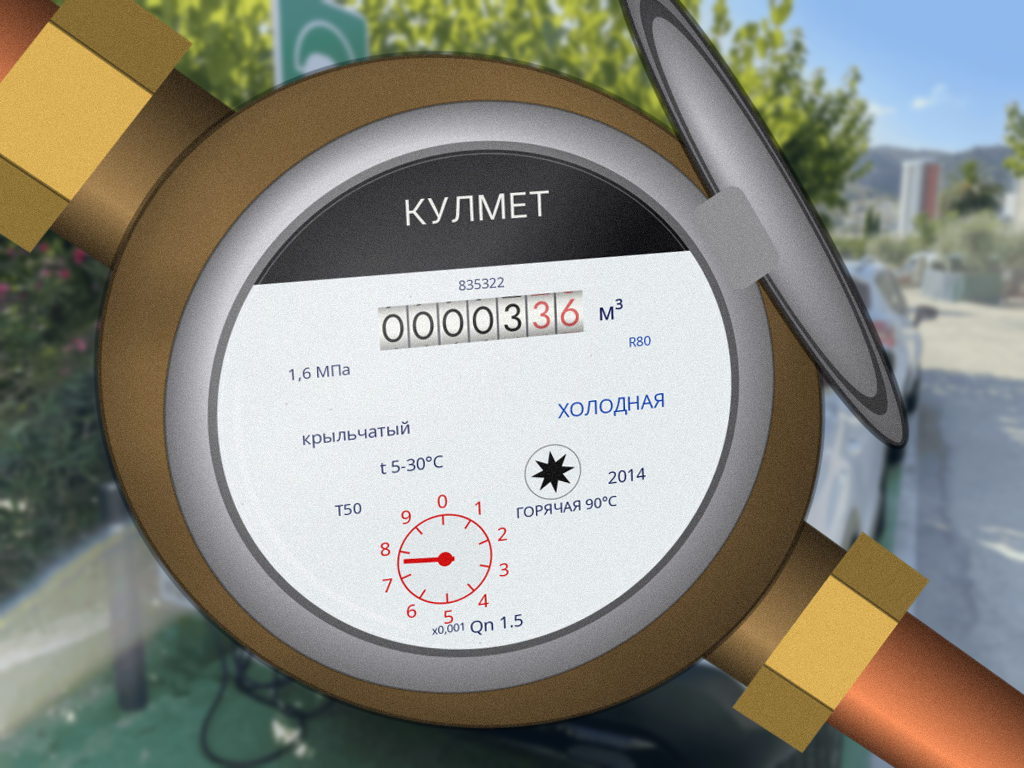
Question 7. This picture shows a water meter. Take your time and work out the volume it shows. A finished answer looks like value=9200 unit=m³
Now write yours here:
value=3.367 unit=m³
